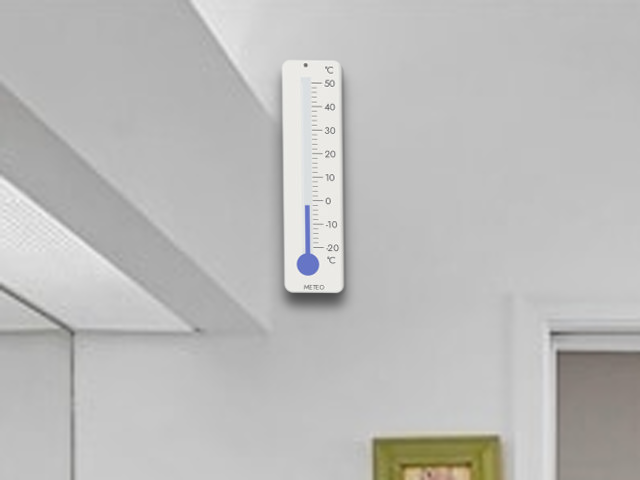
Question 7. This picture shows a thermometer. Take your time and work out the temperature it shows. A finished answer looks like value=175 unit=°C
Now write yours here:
value=-2 unit=°C
